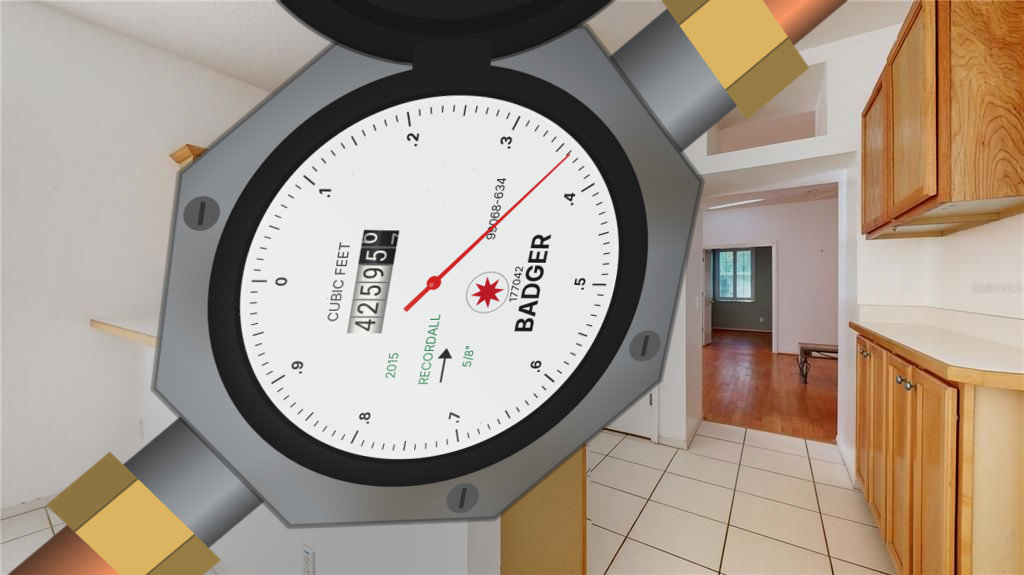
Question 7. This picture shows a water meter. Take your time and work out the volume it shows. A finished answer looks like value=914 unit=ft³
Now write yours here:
value=425956.36 unit=ft³
